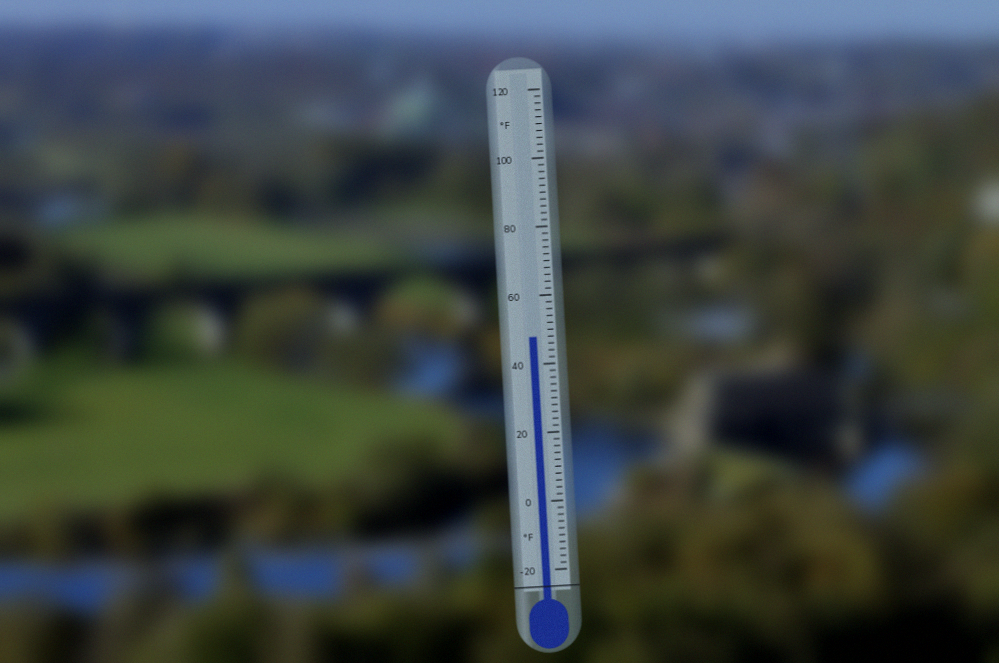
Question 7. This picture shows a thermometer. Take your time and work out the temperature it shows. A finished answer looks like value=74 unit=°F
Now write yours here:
value=48 unit=°F
